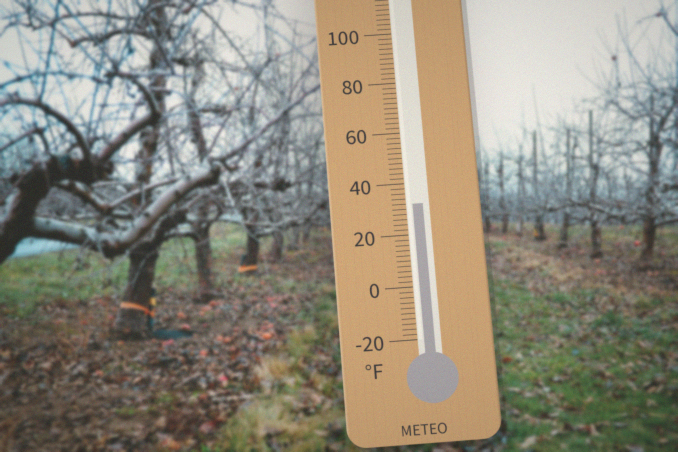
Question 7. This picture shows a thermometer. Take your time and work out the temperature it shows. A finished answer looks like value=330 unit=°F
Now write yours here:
value=32 unit=°F
